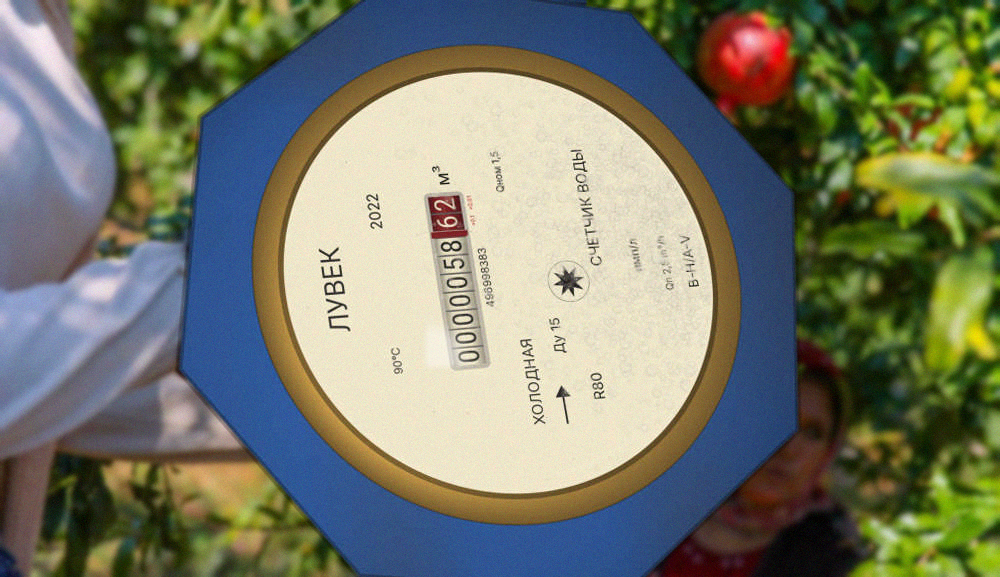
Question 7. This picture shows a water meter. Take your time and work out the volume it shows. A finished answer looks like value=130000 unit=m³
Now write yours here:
value=58.62 unit=m³
